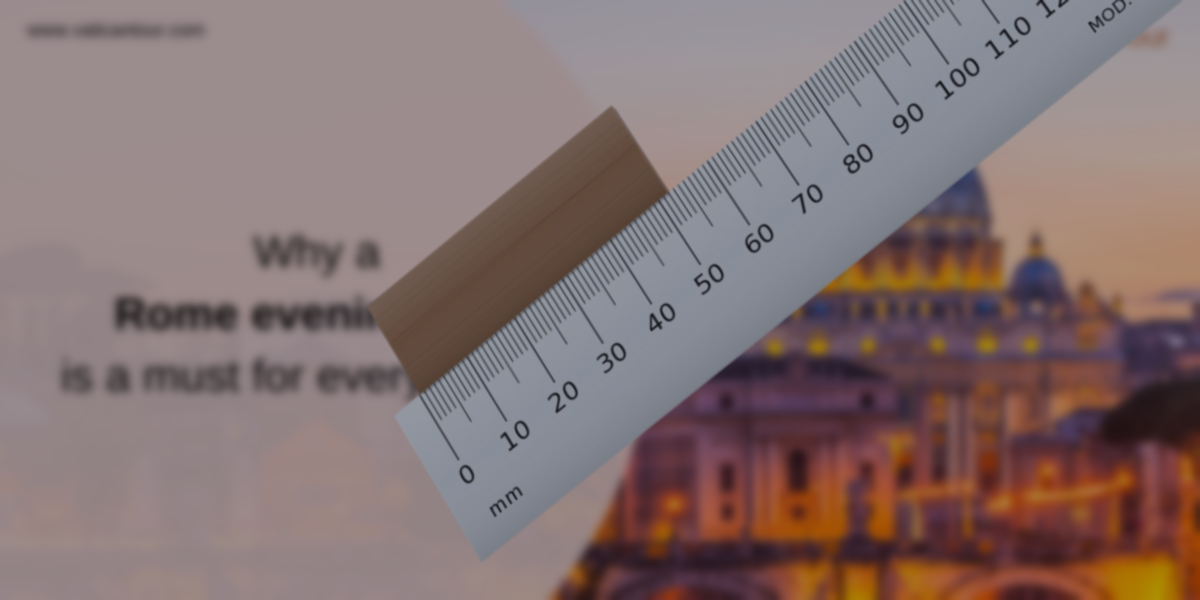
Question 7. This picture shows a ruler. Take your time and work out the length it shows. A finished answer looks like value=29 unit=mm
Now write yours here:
value=52 unit=mm
